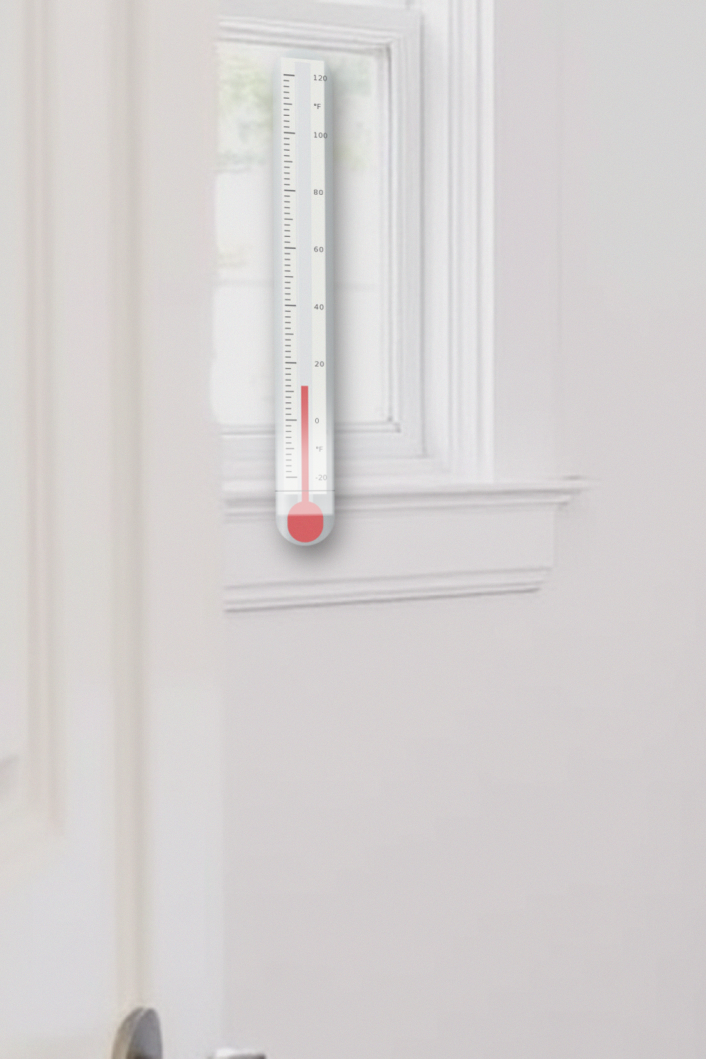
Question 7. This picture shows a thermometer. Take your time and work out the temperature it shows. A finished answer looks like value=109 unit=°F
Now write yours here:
value=12 unit=°F
